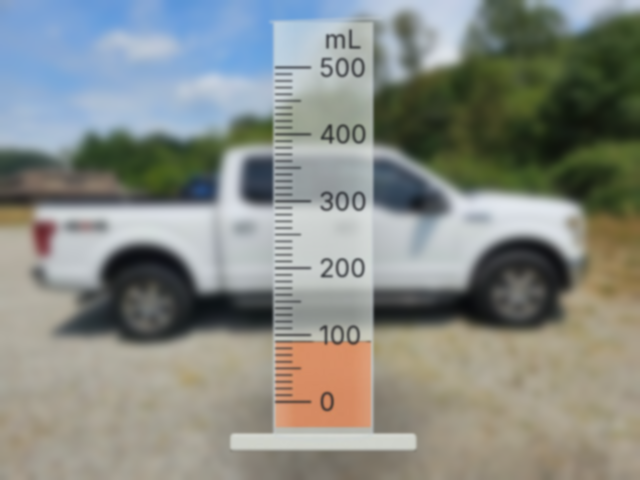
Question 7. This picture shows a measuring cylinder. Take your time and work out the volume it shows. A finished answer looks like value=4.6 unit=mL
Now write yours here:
value=90 unit=mL
